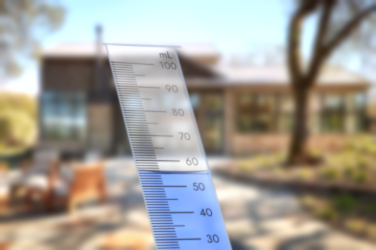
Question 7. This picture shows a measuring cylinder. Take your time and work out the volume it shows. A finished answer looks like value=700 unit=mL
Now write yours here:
value=55 unit=mL
